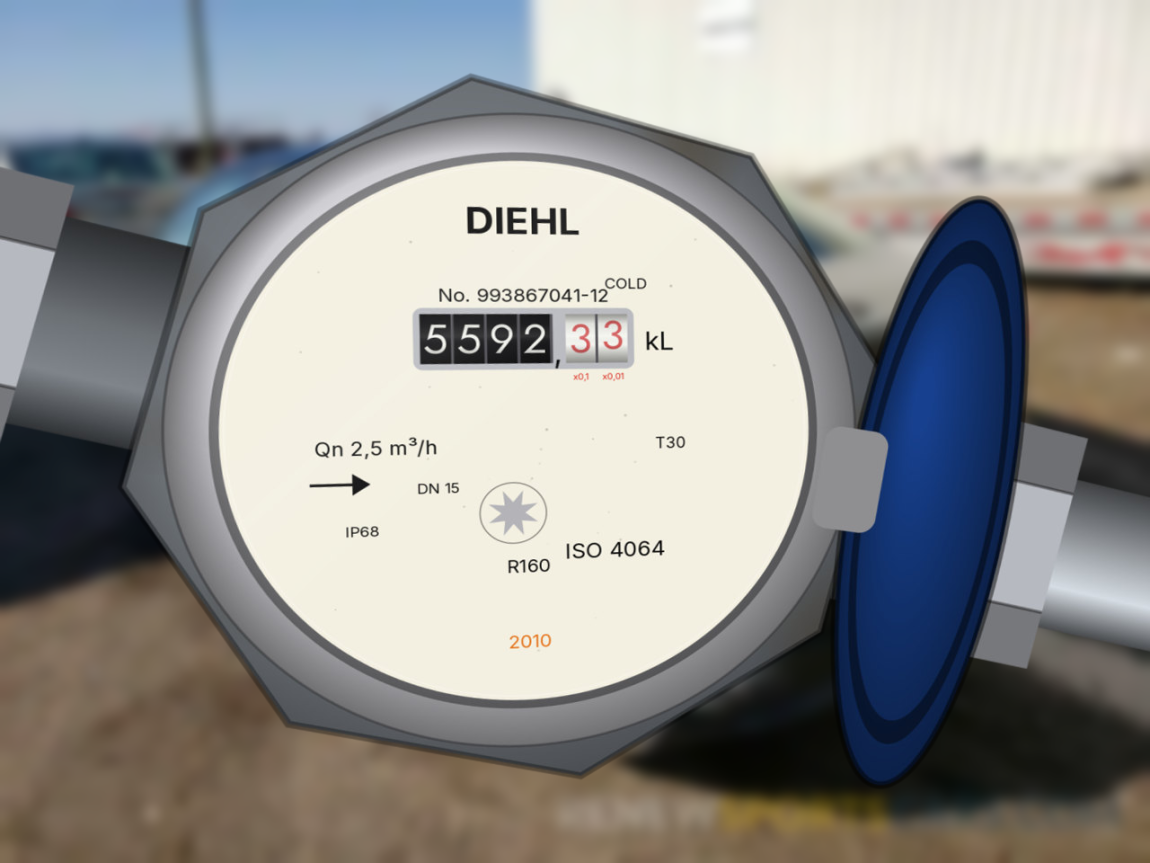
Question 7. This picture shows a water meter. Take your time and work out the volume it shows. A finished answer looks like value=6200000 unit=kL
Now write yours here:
value=5592.33 unit=kL
